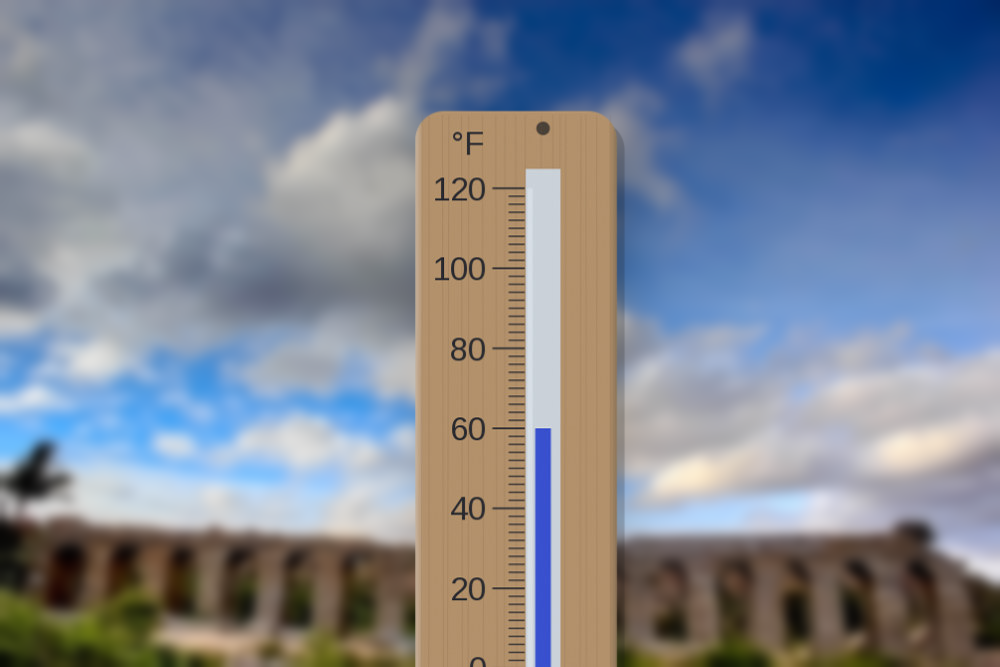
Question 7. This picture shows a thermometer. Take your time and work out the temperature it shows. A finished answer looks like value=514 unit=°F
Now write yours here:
value=60 unit=°F
